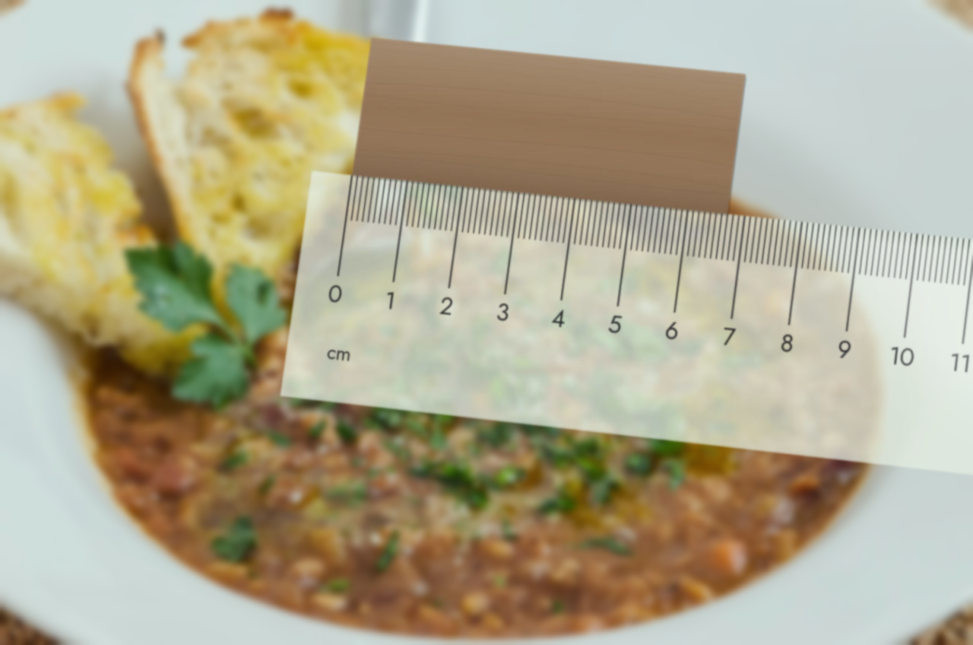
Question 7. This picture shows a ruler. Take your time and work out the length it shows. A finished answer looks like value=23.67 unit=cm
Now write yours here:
value=6.7 unit=cm
